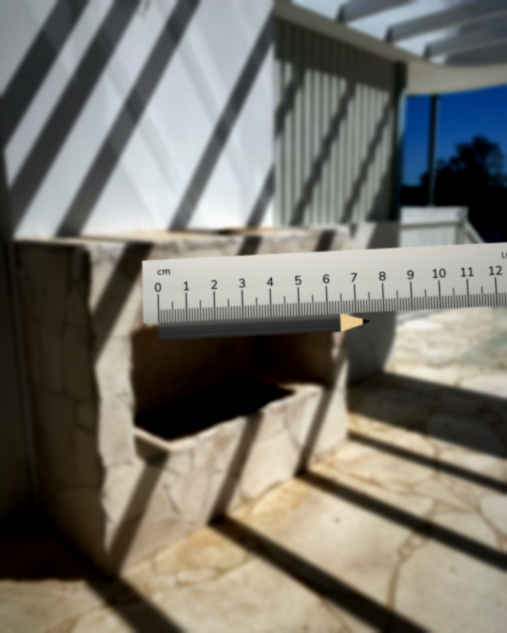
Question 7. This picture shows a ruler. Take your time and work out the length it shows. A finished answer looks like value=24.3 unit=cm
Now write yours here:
value=7.5 unit=cm
